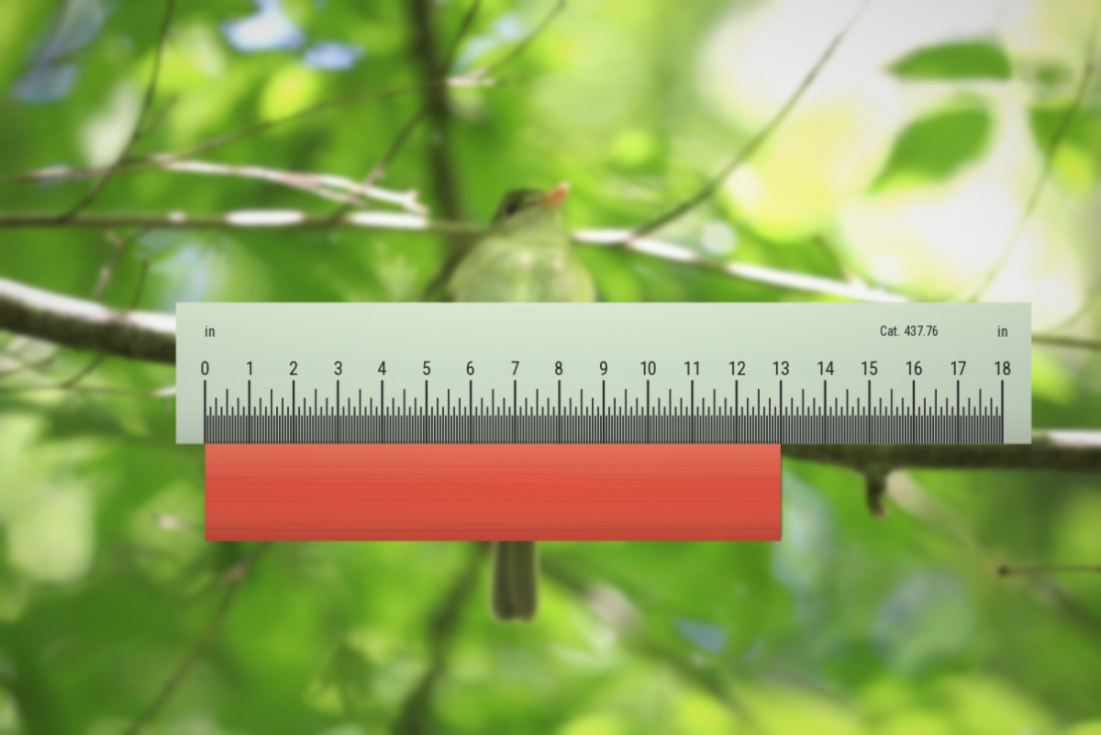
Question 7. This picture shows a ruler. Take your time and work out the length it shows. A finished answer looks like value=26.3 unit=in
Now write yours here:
value=13 unit=in
